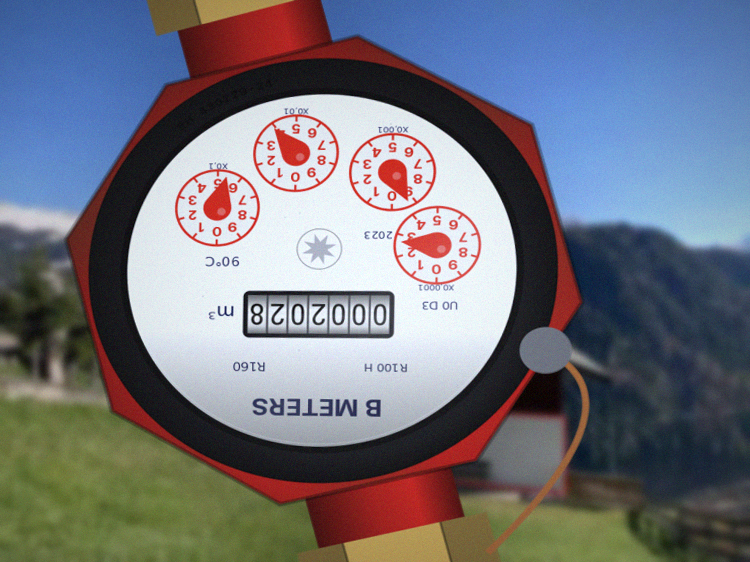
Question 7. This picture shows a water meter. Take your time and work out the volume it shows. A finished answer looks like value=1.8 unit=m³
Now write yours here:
value=2028.5392 unit=m³
